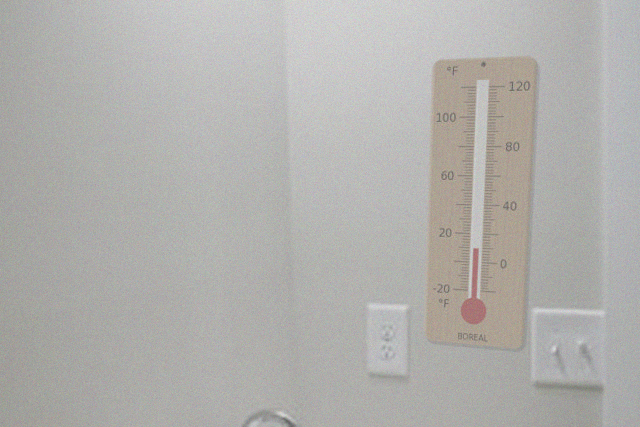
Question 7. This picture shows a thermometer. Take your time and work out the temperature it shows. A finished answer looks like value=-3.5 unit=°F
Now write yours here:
value=10 unit=°F
